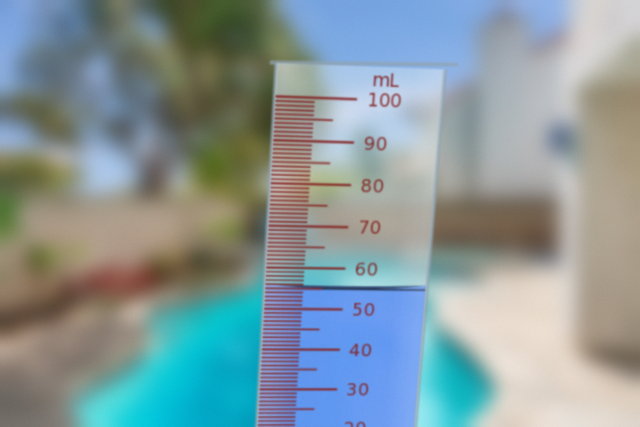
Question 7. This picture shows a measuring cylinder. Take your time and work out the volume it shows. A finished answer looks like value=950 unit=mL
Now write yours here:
value=55 unit=mL
